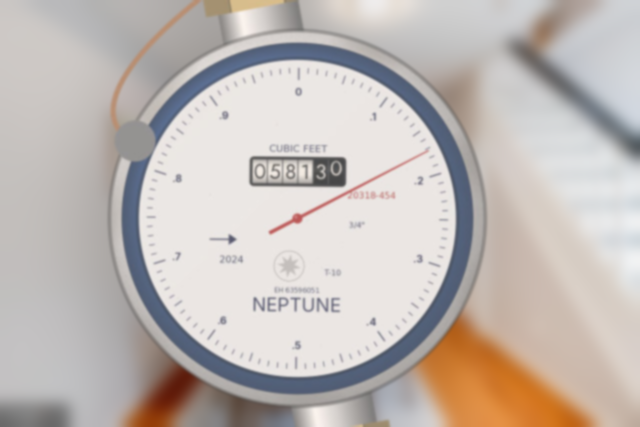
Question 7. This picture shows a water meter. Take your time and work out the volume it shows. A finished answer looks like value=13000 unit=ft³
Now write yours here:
value=58130.17 unit=ft³
